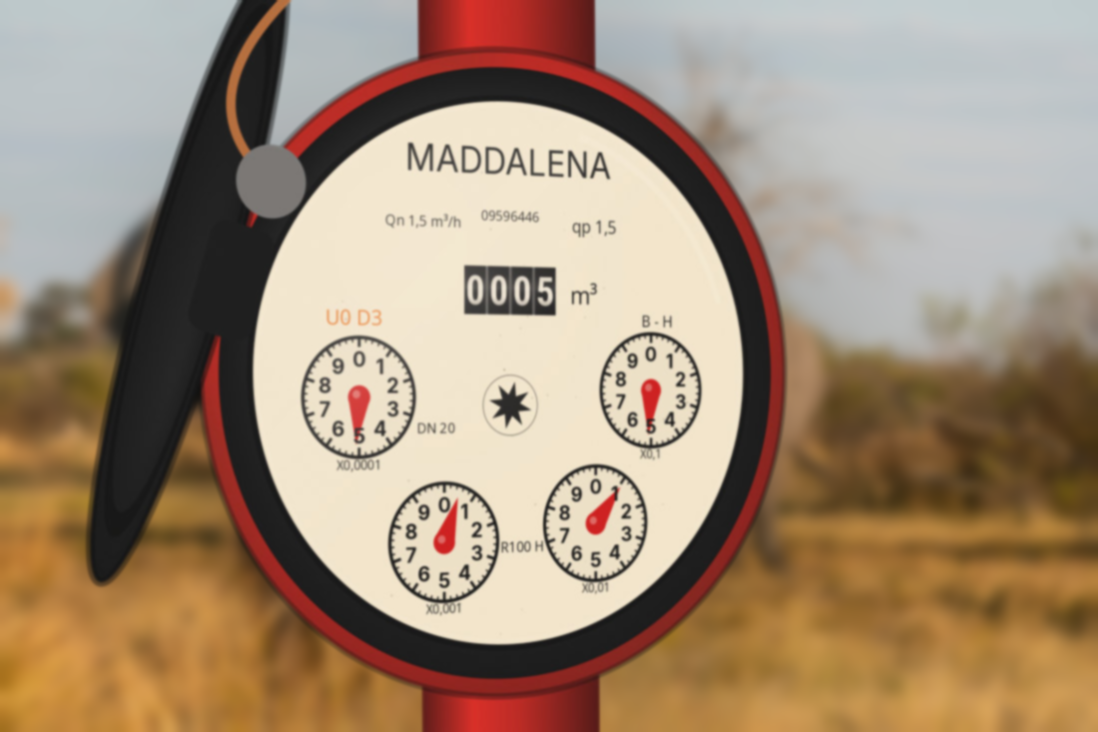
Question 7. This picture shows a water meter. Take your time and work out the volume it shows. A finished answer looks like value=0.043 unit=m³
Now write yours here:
value=5.5105 unit=m³
